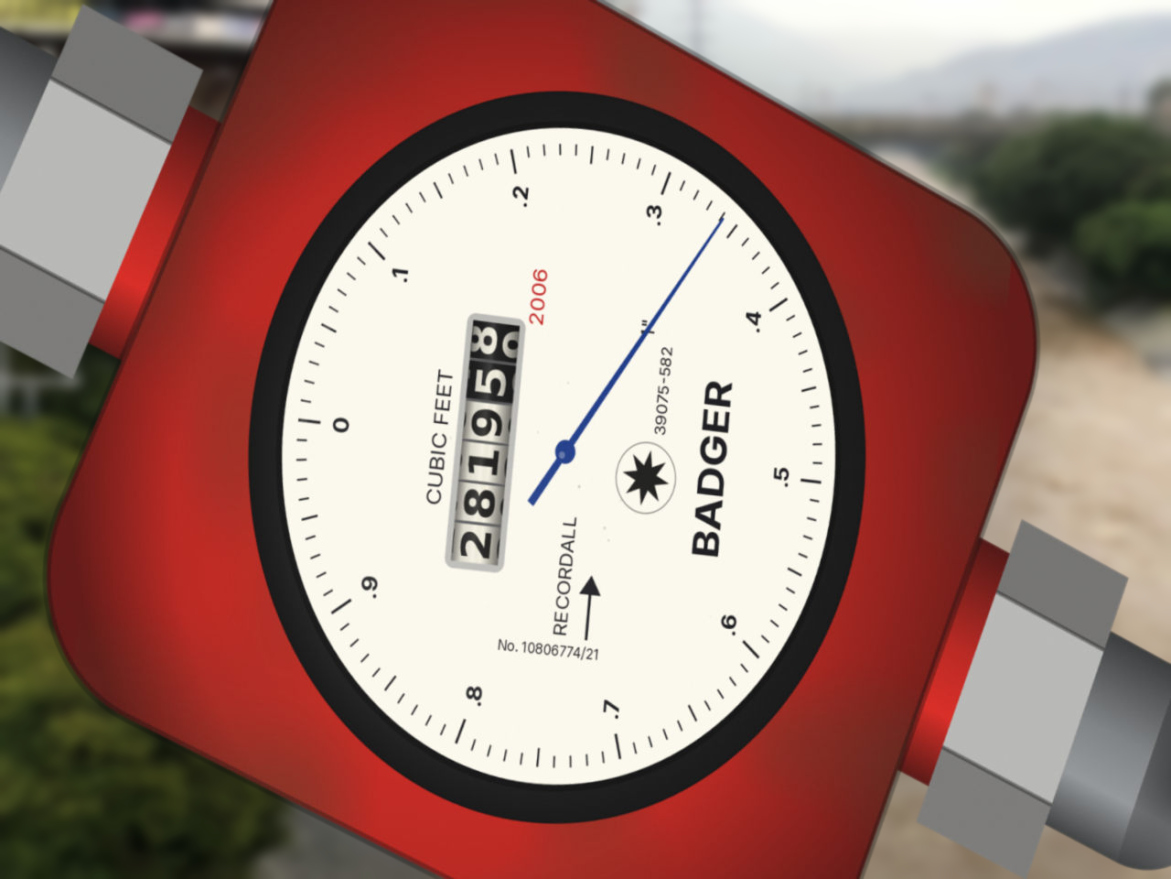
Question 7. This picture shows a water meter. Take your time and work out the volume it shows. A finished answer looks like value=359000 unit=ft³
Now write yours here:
value=281958.34 unit=ft³
